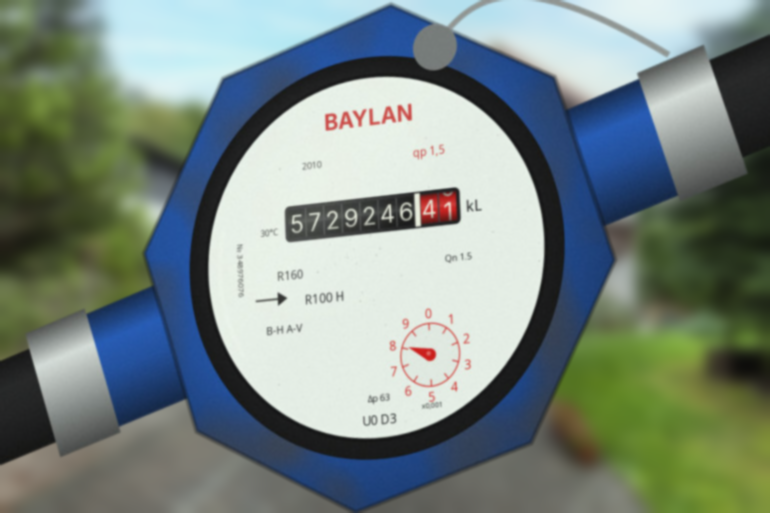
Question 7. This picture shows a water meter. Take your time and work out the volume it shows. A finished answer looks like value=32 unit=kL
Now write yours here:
value=5729246.408 unit=kL
